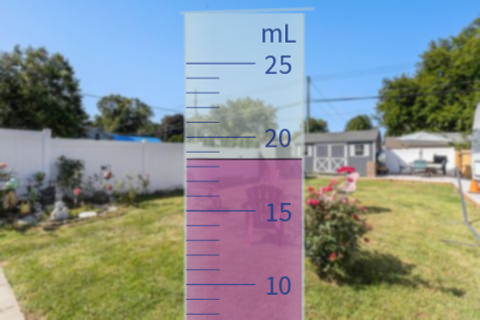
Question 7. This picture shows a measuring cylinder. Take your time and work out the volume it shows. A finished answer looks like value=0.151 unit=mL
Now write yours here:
value=18.5 unit=mL
